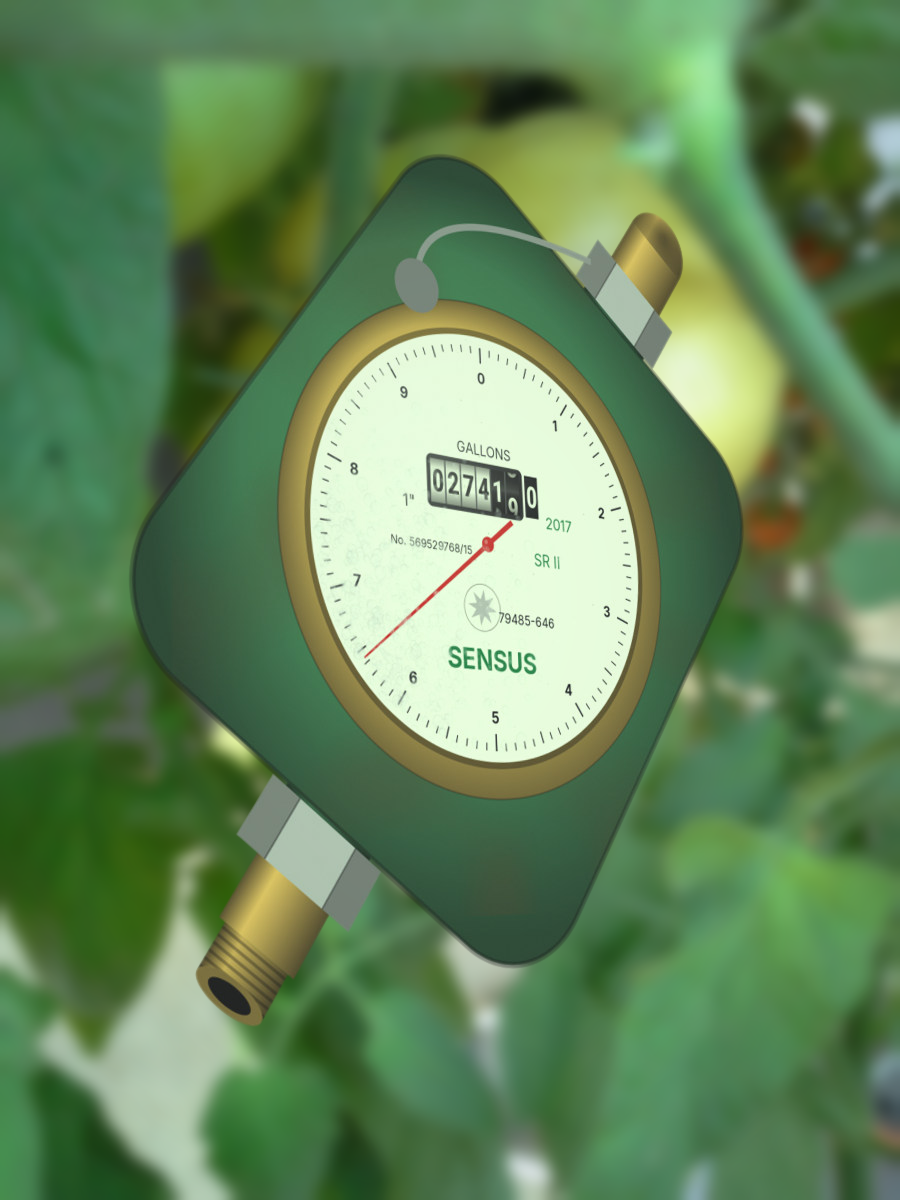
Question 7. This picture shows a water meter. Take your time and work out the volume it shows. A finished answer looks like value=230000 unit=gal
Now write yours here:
value=274186.4 unit=gal
